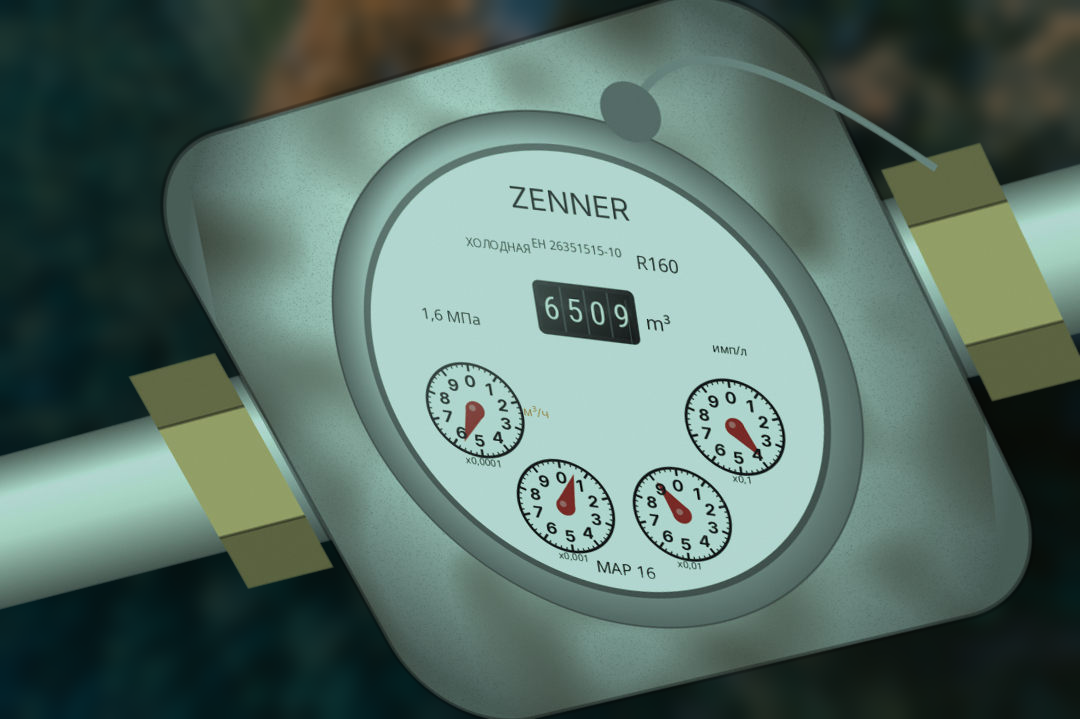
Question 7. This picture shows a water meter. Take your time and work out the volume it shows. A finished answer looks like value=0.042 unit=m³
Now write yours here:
value=6509.3905 unit=m³
